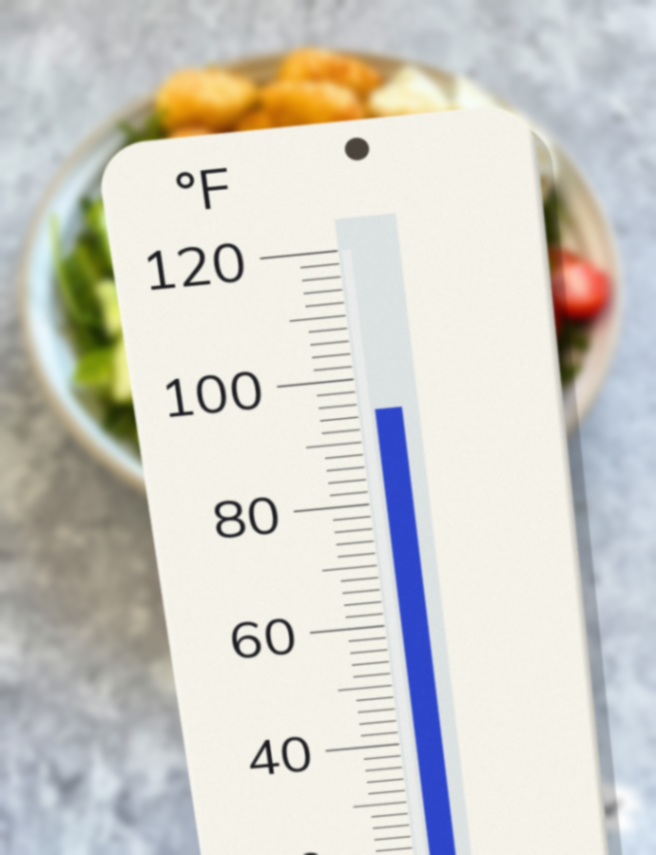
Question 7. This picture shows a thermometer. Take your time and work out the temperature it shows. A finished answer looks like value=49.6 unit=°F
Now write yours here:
value=95 unit=°F
